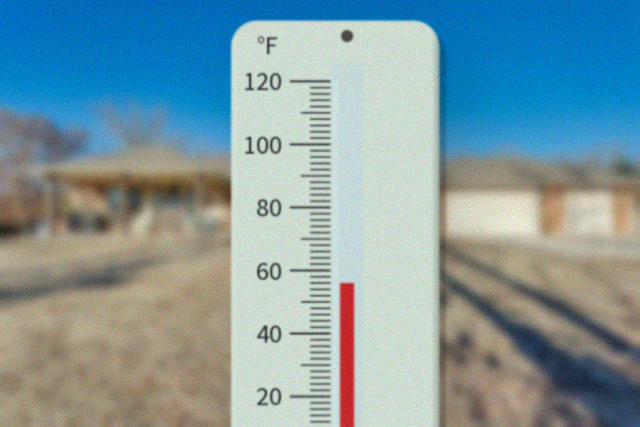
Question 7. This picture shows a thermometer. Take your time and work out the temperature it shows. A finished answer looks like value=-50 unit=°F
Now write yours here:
value=56 unit=°F
